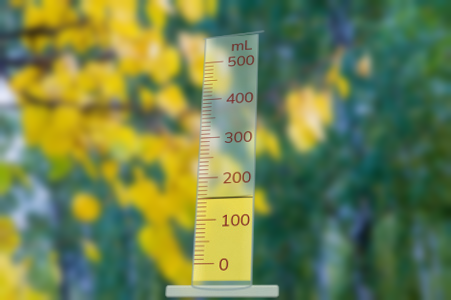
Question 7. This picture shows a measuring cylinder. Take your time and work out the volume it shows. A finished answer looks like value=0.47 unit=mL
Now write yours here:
value=150 unit=mL
